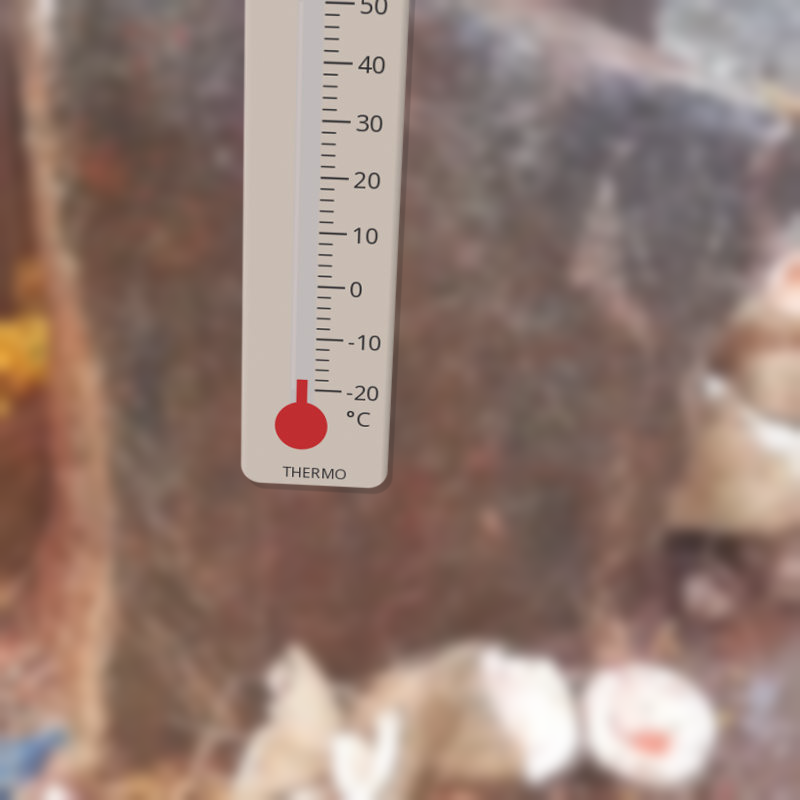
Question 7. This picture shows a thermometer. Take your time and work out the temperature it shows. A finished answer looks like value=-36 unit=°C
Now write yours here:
value=-18 unit=°C
